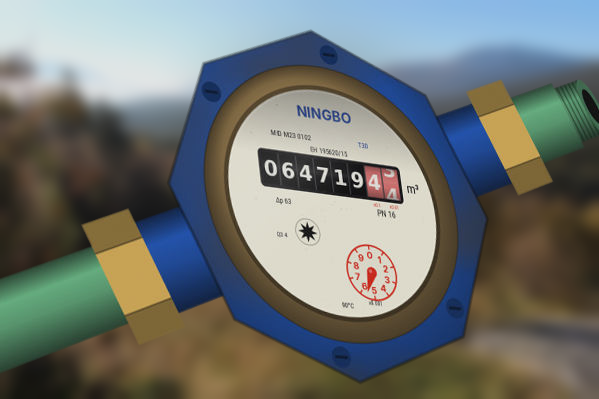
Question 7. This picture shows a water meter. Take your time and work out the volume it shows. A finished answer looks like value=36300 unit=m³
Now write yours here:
value=64719.435 unit=m³
